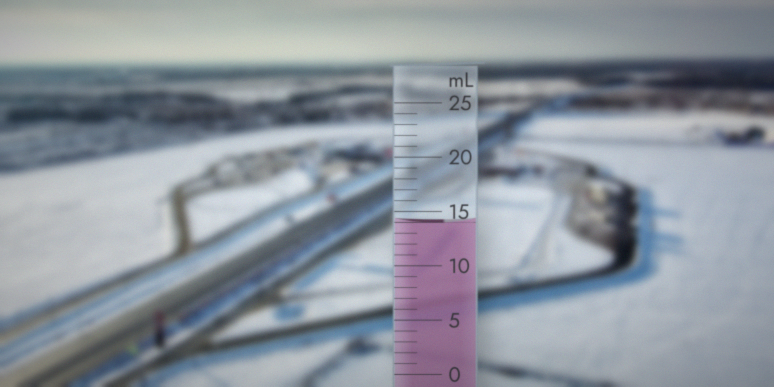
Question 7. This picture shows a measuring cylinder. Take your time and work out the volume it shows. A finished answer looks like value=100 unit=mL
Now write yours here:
value=14 unit=mL
